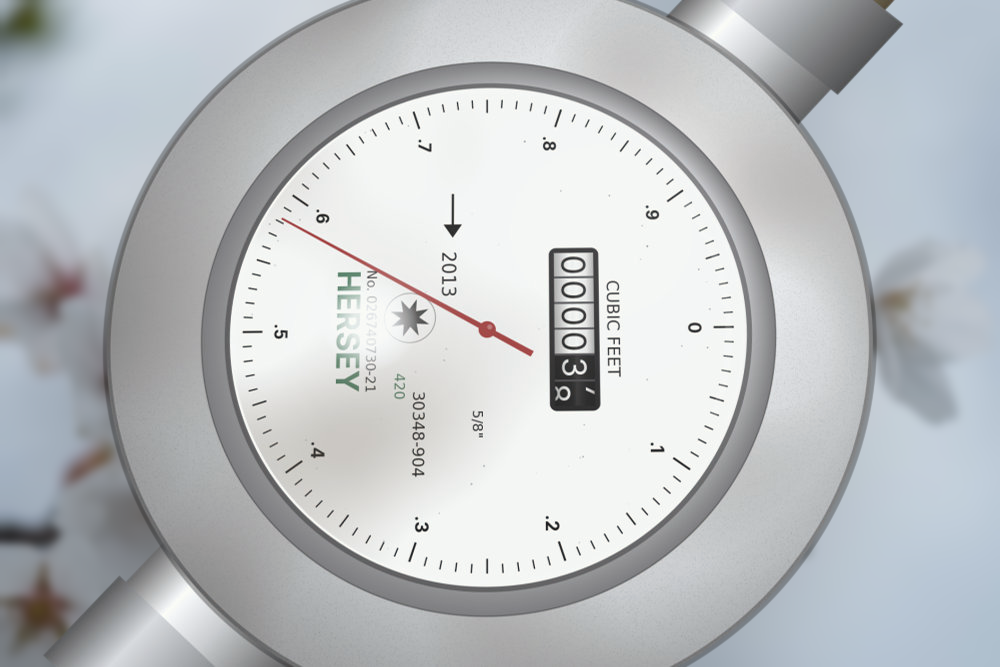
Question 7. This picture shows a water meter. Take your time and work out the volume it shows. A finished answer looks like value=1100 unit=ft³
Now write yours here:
value=37.58 unit=ft³
